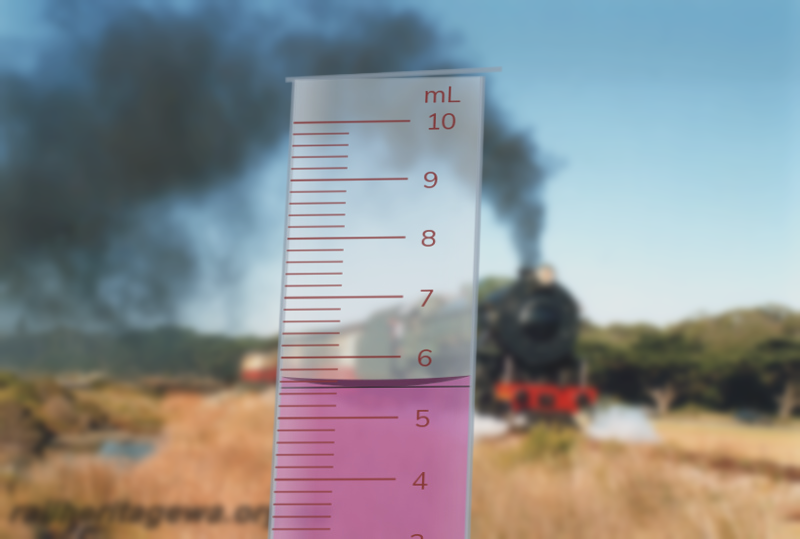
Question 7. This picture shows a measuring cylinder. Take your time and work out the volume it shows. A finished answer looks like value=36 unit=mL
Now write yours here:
value=5.5 unit=mL
